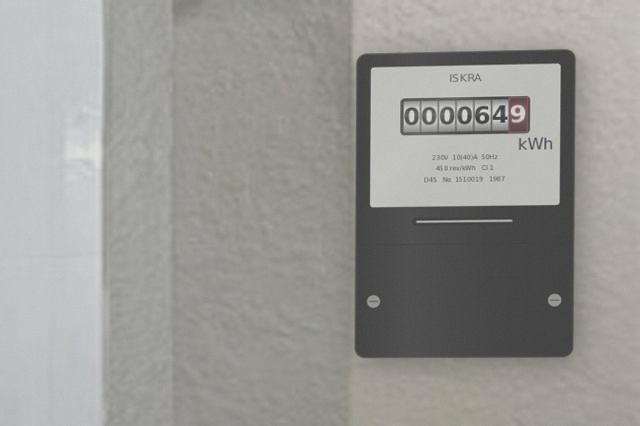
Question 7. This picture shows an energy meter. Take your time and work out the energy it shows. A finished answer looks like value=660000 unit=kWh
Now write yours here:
value=64.9 unit=kWh
